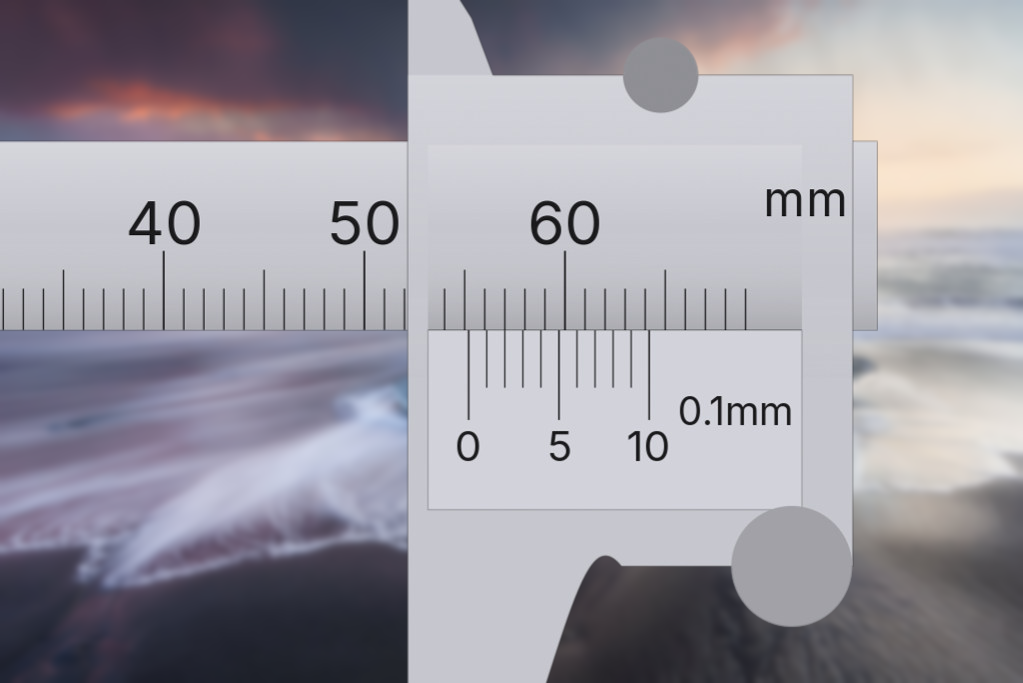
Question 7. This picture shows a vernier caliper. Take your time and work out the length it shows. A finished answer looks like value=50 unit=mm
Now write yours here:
value=55.2 unit=mm
